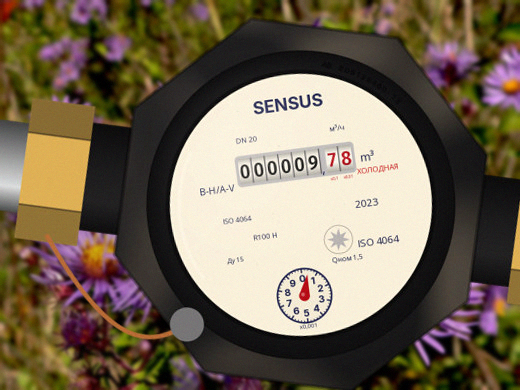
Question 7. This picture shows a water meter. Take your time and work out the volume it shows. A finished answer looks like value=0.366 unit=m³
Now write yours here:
value=9.780 unit=m³
